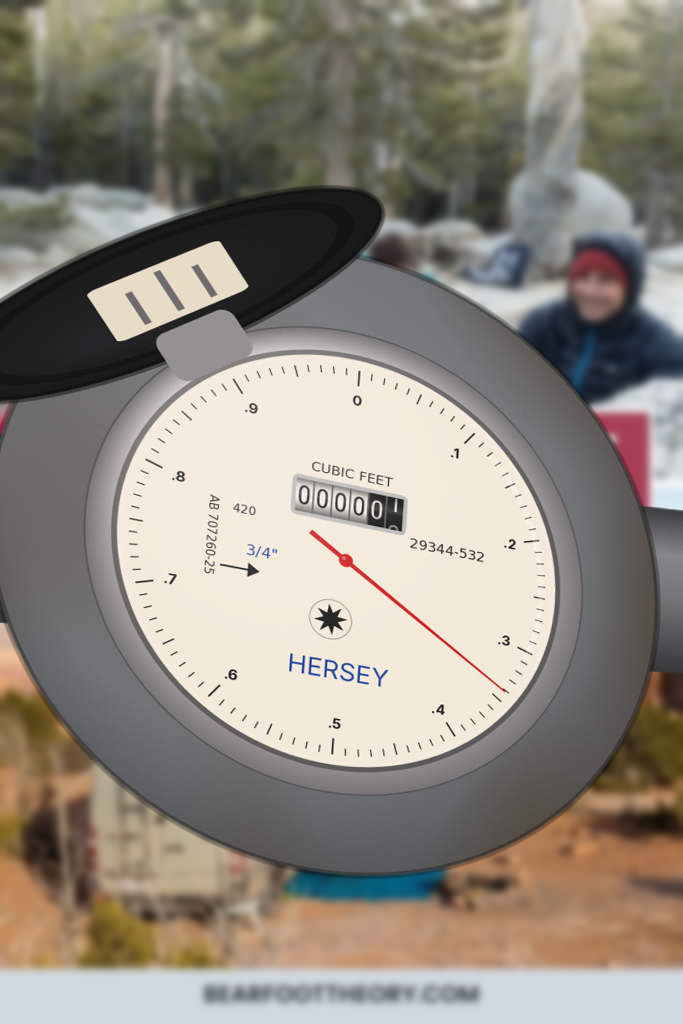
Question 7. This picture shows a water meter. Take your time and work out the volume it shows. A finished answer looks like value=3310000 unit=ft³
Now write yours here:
value=1.34 unit=ft³
